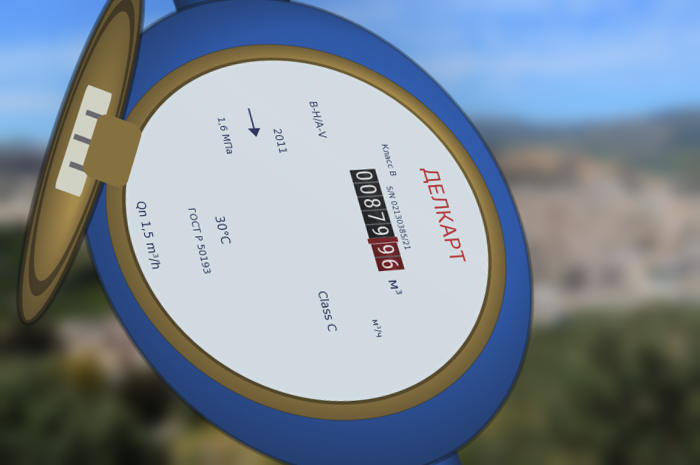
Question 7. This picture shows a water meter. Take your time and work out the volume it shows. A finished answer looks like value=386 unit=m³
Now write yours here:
value=879.96 unit=m³
